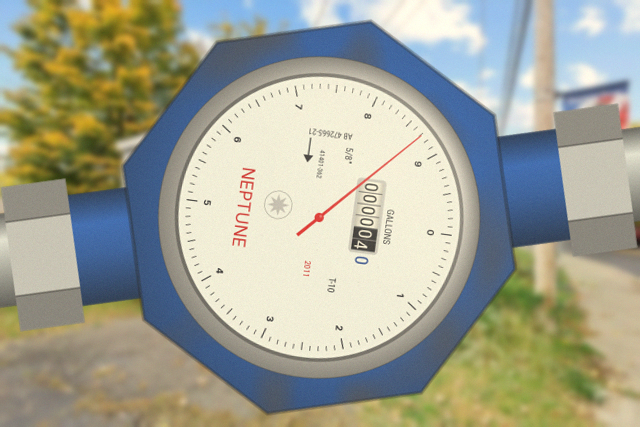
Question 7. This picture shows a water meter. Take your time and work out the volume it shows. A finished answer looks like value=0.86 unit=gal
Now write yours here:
value=38.7 unit=gal
